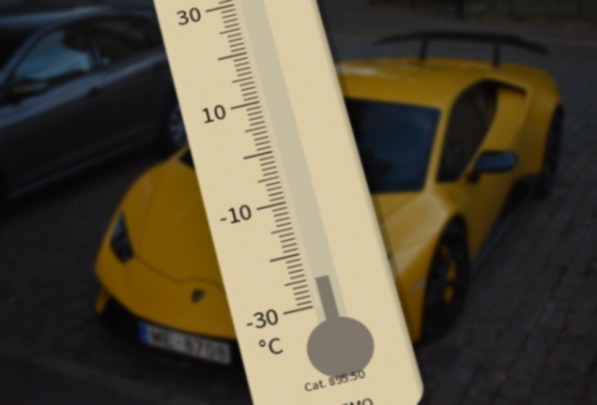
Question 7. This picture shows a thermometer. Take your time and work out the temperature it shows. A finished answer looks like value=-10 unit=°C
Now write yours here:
value=-25 unit=°C
